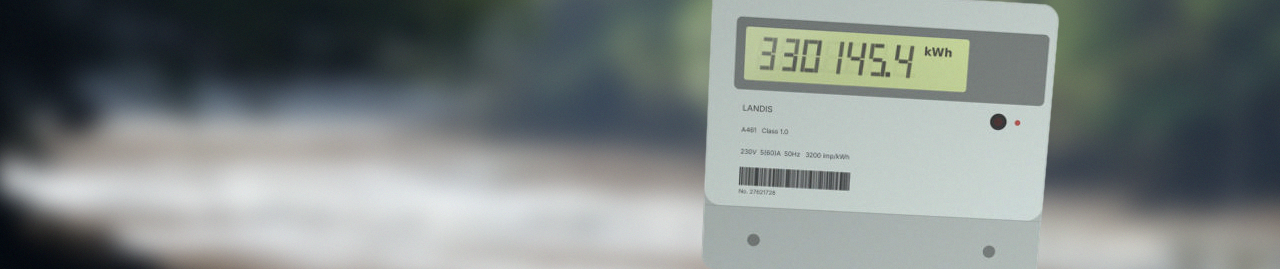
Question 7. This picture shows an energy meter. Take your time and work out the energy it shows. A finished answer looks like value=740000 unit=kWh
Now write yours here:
value=330145.4 unit=kWh
